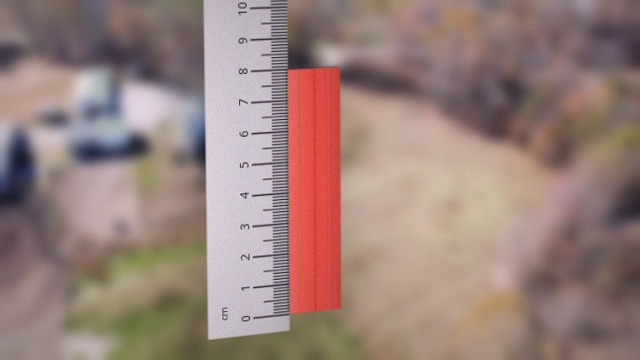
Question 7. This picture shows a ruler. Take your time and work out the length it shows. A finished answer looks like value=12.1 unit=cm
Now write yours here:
value=8 unit=cm
